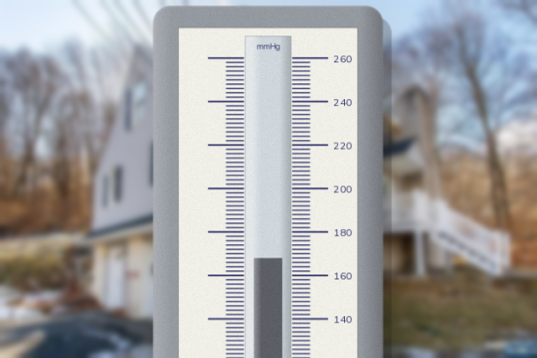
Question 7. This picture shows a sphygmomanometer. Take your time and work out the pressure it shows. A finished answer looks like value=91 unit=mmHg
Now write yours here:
value=168 unit=mmHg
